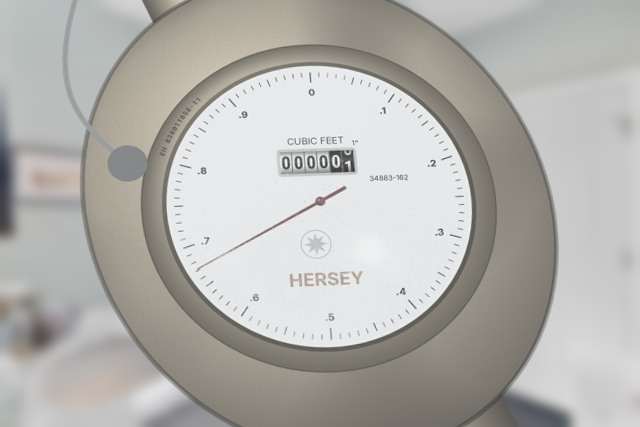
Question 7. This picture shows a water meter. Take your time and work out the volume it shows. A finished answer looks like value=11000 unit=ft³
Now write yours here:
value=0.67 unit=ft³
